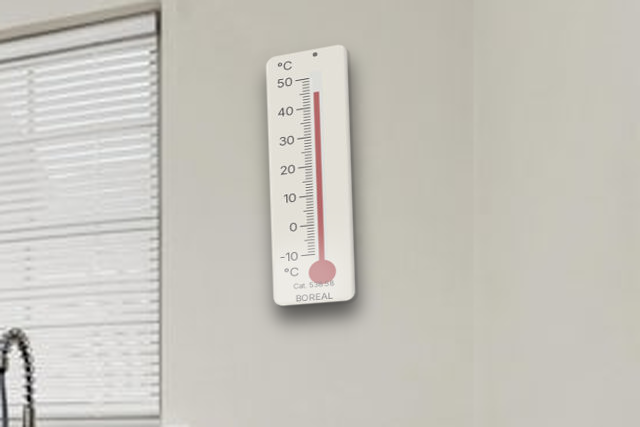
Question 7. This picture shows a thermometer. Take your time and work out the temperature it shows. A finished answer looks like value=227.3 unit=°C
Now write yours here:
value=45 unit=°C
